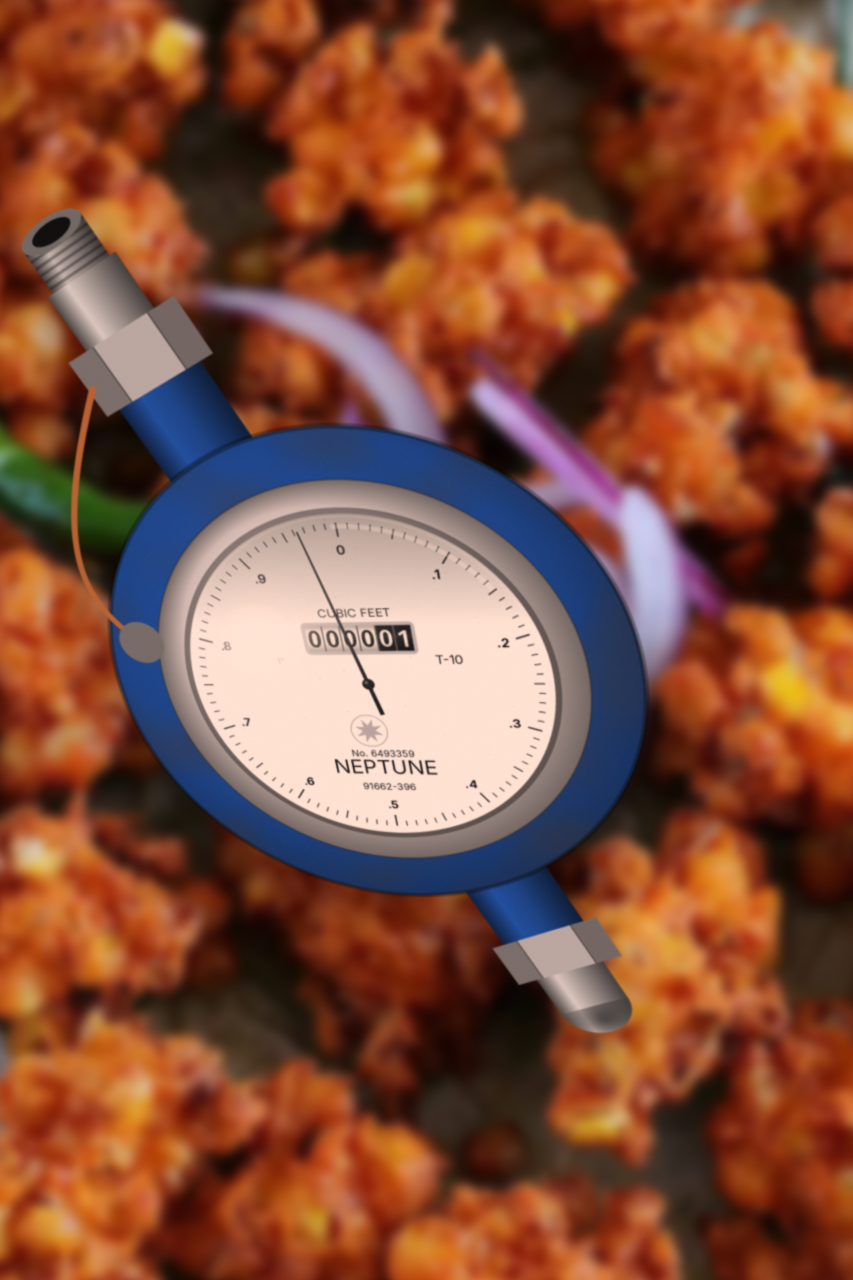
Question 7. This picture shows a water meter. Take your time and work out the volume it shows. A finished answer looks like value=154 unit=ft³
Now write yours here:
value=0.96 unit=ft³
